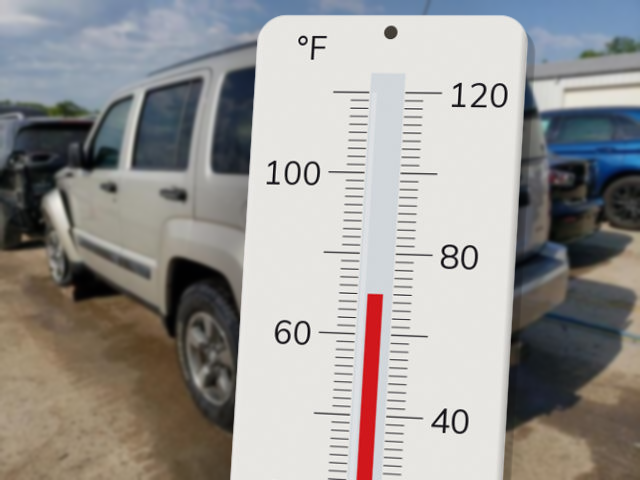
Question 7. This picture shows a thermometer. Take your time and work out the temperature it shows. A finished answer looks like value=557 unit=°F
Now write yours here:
value=70 unit=°F
